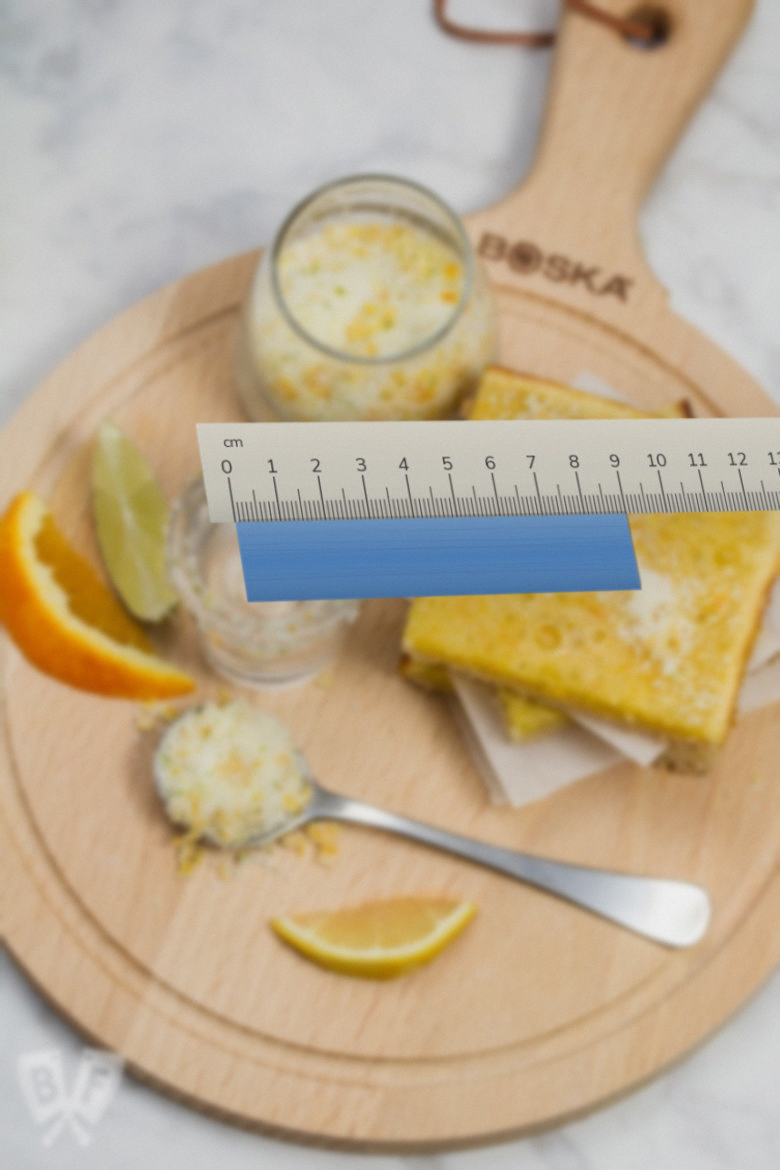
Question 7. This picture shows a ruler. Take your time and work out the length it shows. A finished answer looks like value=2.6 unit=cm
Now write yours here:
value=9 unit=cm
